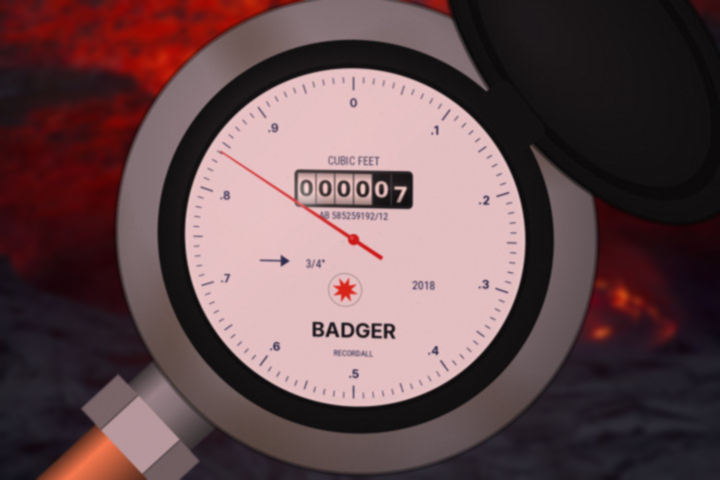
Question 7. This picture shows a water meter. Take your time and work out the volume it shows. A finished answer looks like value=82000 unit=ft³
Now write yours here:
value=6.84 unit=ft³
